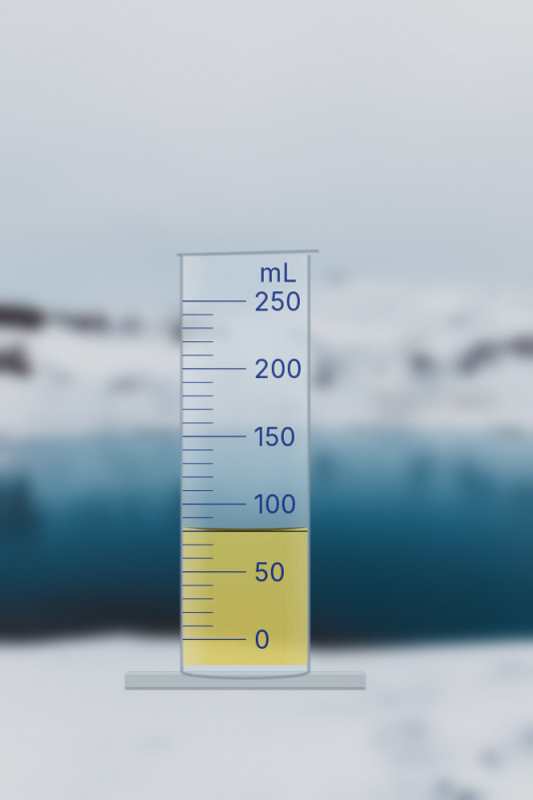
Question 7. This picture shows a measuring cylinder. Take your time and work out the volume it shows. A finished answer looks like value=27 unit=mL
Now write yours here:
value=80 unit=mL
